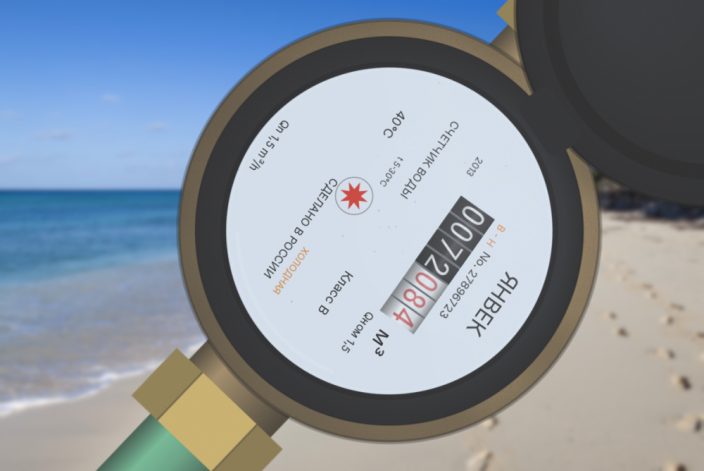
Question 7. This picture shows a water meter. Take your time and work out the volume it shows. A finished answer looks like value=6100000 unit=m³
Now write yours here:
value=72.084 unit=m³
